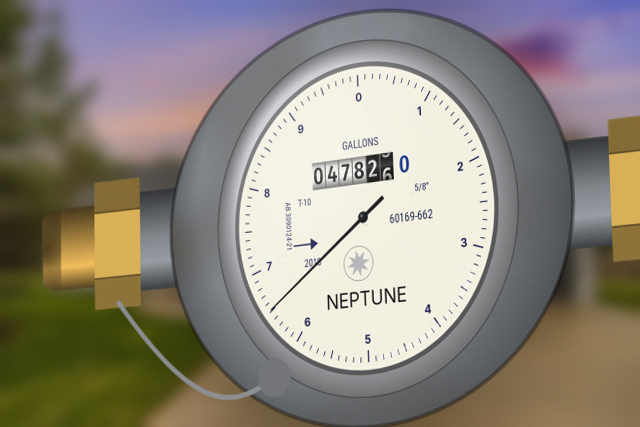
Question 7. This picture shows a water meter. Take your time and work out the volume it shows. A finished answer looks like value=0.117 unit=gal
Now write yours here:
value=478256.5 unit=gal
